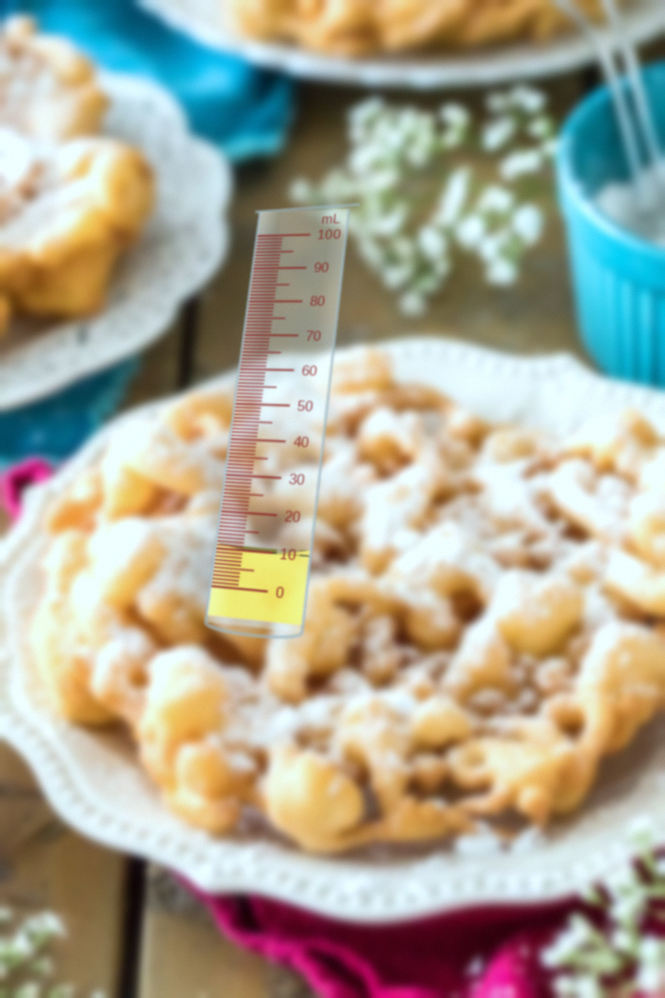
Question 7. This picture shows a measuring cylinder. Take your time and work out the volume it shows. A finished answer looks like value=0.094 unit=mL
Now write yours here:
value=10 unit=mL
